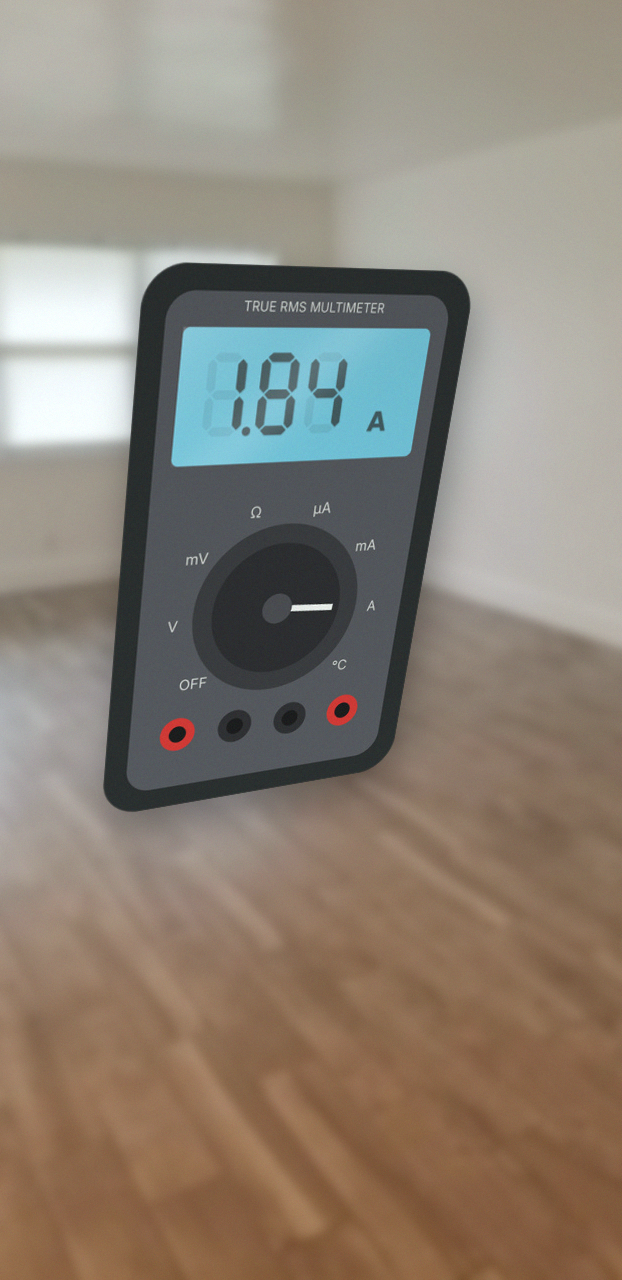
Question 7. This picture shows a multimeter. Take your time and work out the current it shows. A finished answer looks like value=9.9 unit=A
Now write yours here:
value=1.84 unit=A
